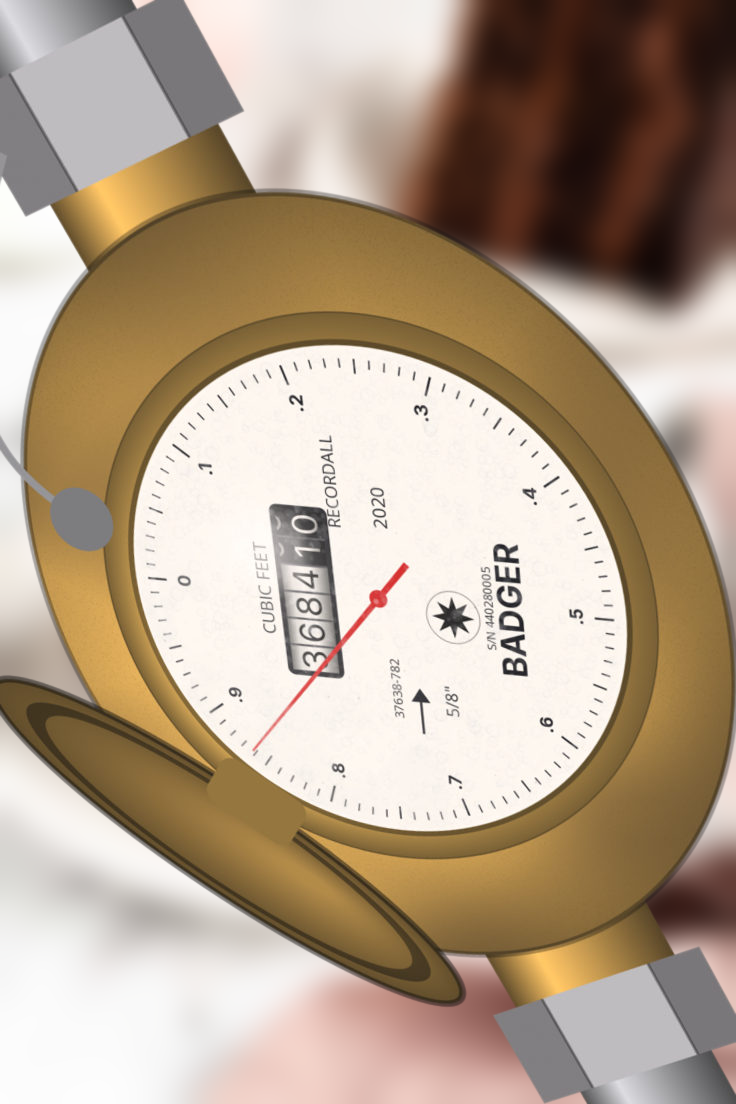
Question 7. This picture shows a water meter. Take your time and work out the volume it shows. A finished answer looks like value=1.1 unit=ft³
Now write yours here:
value=368409.86 unit=ft³
